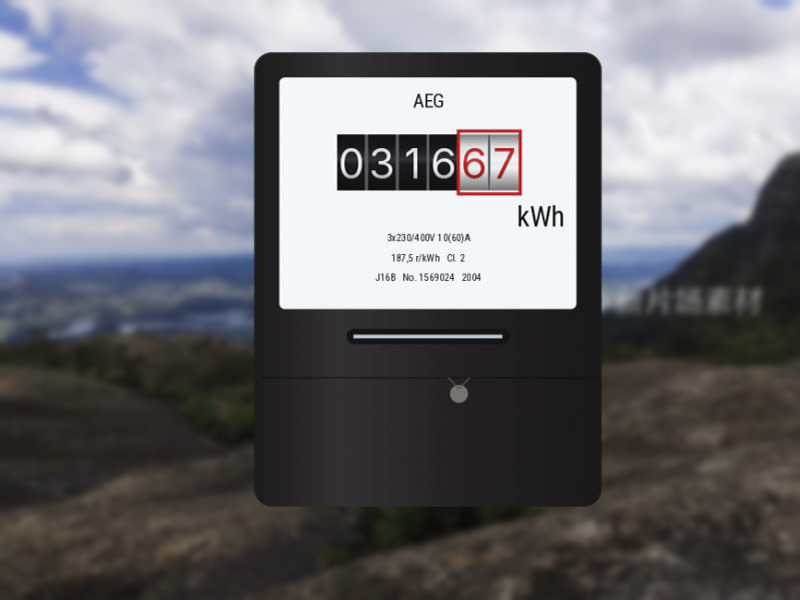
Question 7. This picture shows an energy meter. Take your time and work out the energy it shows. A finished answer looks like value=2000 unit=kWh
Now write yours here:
value=316.67 unit=kWh
